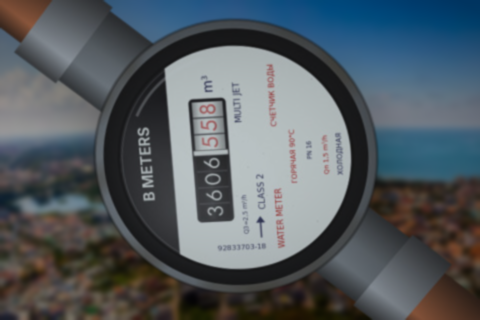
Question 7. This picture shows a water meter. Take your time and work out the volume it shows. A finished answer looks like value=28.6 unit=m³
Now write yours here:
value=3606.558 unit=m³
